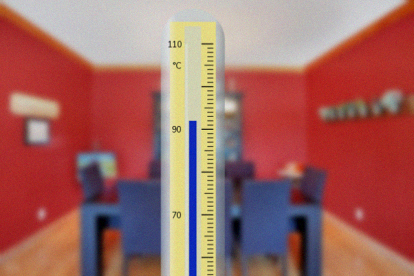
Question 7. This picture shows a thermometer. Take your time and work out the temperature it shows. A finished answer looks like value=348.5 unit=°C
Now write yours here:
value=92 unit=°C
